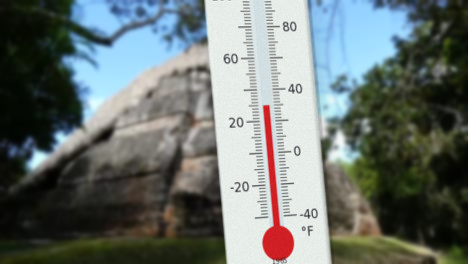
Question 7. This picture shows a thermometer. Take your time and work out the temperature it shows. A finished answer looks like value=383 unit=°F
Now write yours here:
value=30 unit=°F
